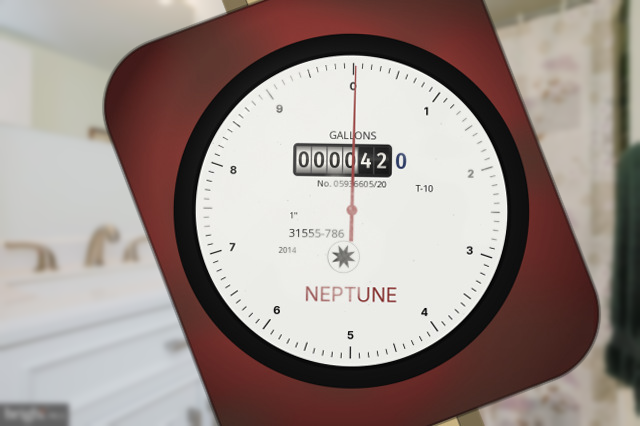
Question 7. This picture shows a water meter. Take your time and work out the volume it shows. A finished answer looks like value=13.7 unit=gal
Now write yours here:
value=420.0 unit=gal
